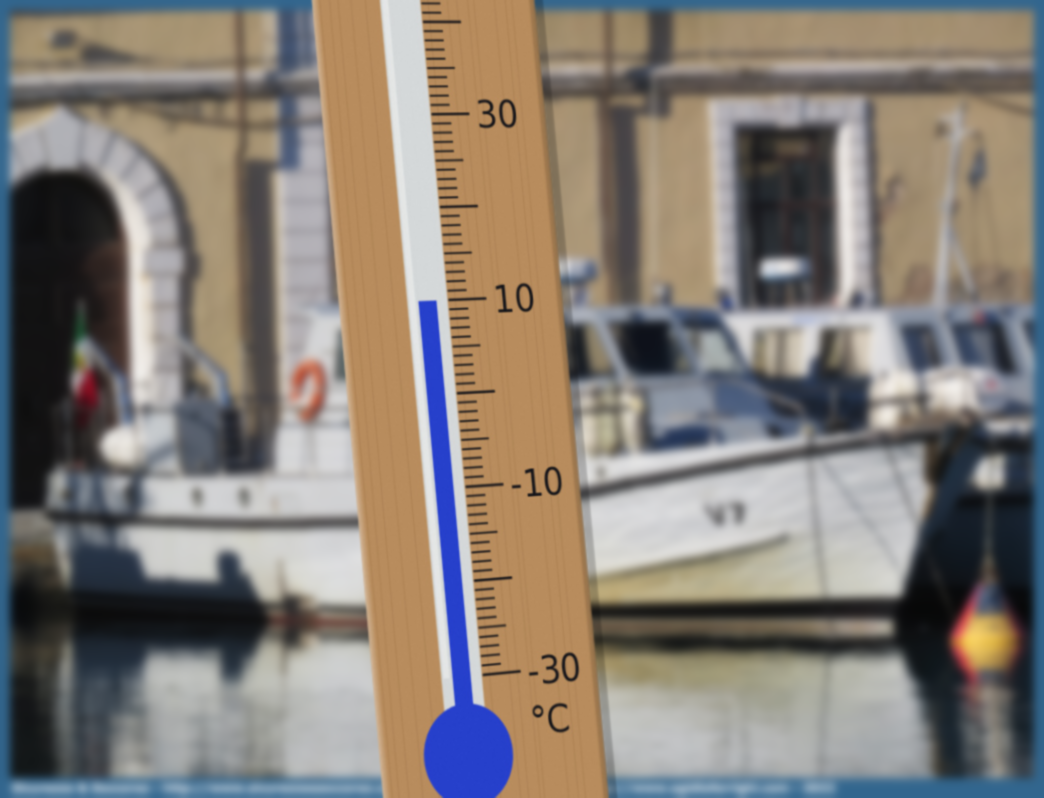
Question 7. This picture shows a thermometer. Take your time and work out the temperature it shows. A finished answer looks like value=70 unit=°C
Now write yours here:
value=10 unit=°C
